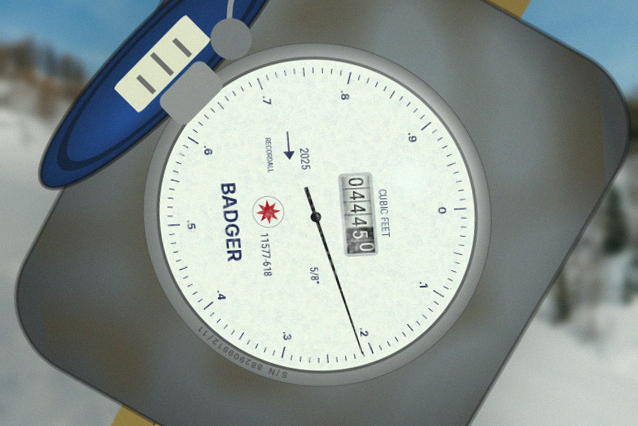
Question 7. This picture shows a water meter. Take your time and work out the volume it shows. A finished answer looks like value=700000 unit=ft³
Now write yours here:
value=44450.21 unit=ft³
